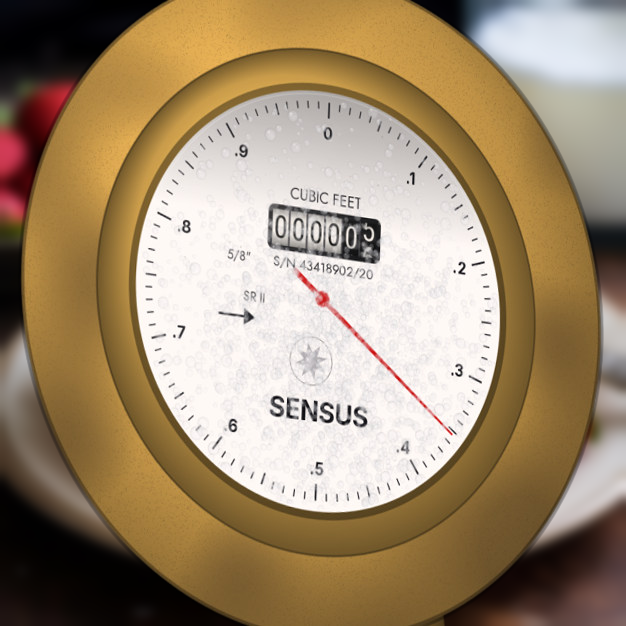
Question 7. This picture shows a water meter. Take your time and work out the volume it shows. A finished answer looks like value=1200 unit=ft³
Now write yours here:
value=5.35 unit=ft³
